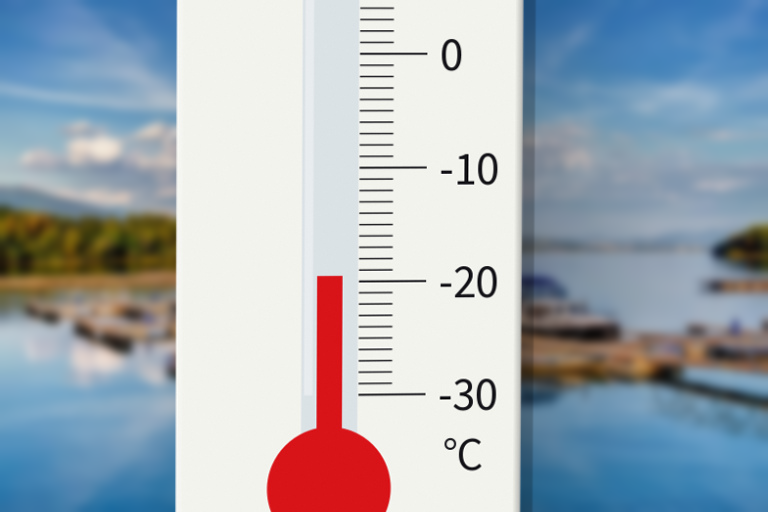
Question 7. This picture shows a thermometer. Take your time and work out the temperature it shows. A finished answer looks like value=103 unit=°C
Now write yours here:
value=-19.5 unit=°C
